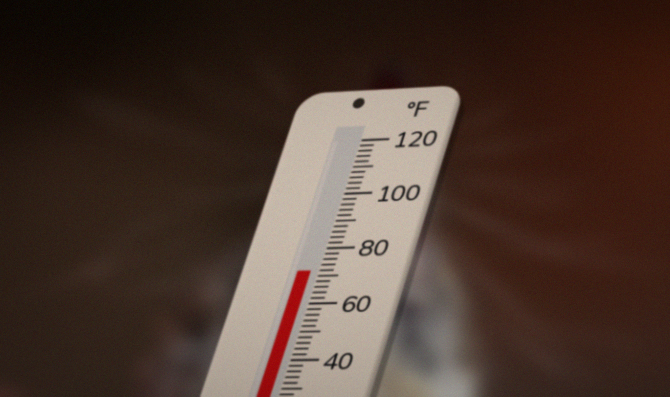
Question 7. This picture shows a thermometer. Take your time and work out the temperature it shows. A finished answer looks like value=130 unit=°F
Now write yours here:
value=72 unit=°F
